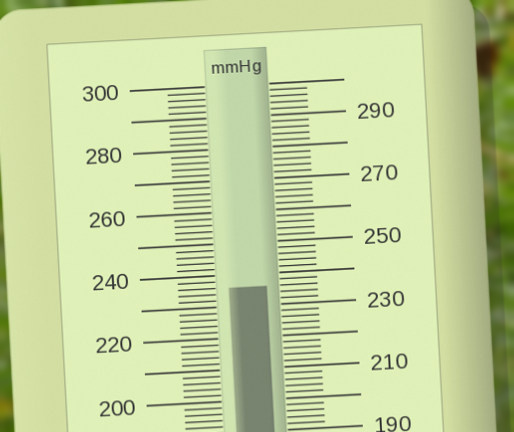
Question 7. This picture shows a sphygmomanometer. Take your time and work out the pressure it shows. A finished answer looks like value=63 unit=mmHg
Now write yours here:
value=236 unit=mmHg
